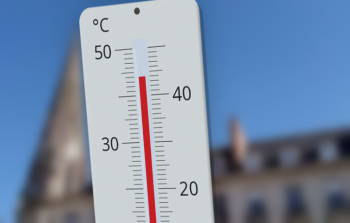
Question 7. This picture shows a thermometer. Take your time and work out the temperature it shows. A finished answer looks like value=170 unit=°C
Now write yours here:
value=44 unit=°C
